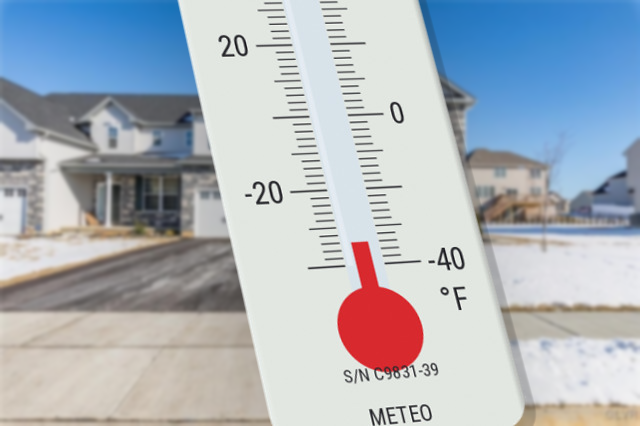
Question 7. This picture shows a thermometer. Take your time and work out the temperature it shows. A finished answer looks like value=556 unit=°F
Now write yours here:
value=-34 unit=°F
